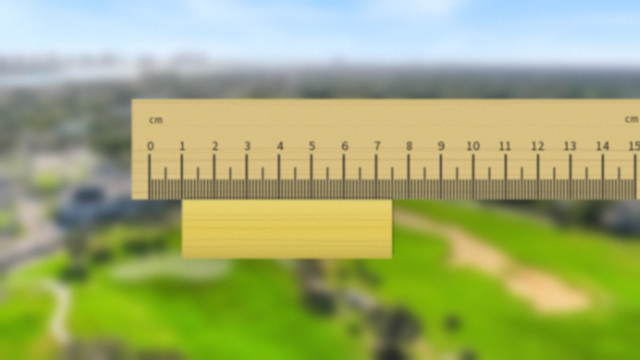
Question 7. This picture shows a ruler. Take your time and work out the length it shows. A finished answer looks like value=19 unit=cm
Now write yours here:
value=6.5 unit=cm
